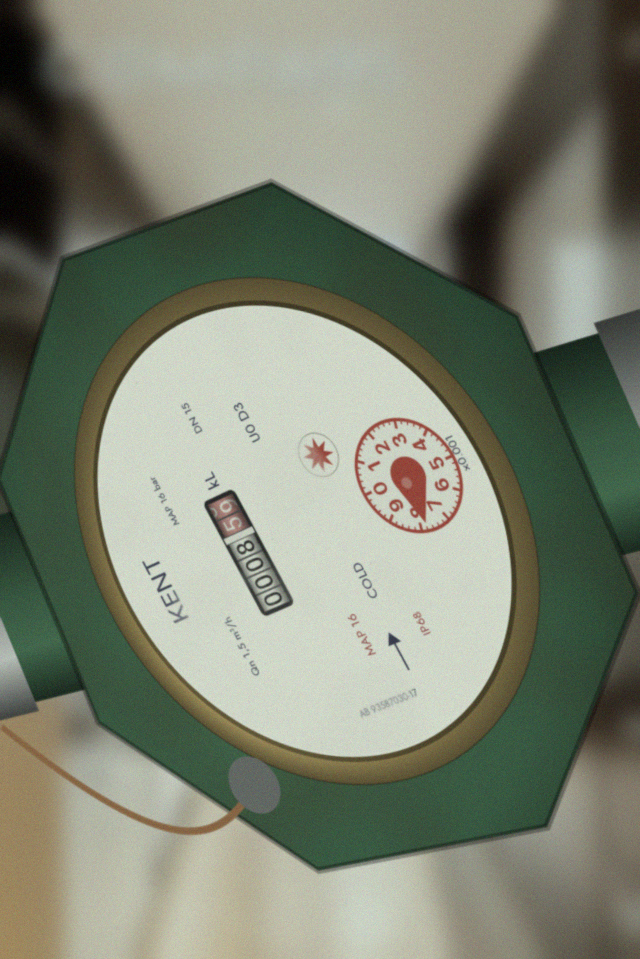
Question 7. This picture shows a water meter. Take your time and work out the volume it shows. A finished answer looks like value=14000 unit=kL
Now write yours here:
value=8.587 unit=kL
